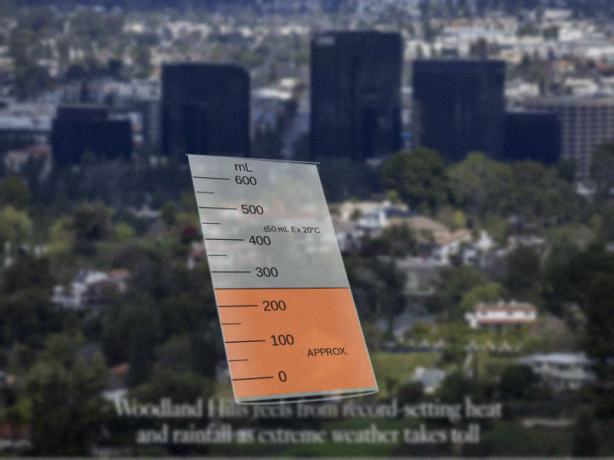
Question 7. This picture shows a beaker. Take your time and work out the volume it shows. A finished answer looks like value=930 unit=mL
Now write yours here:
value=250 unit=mL
